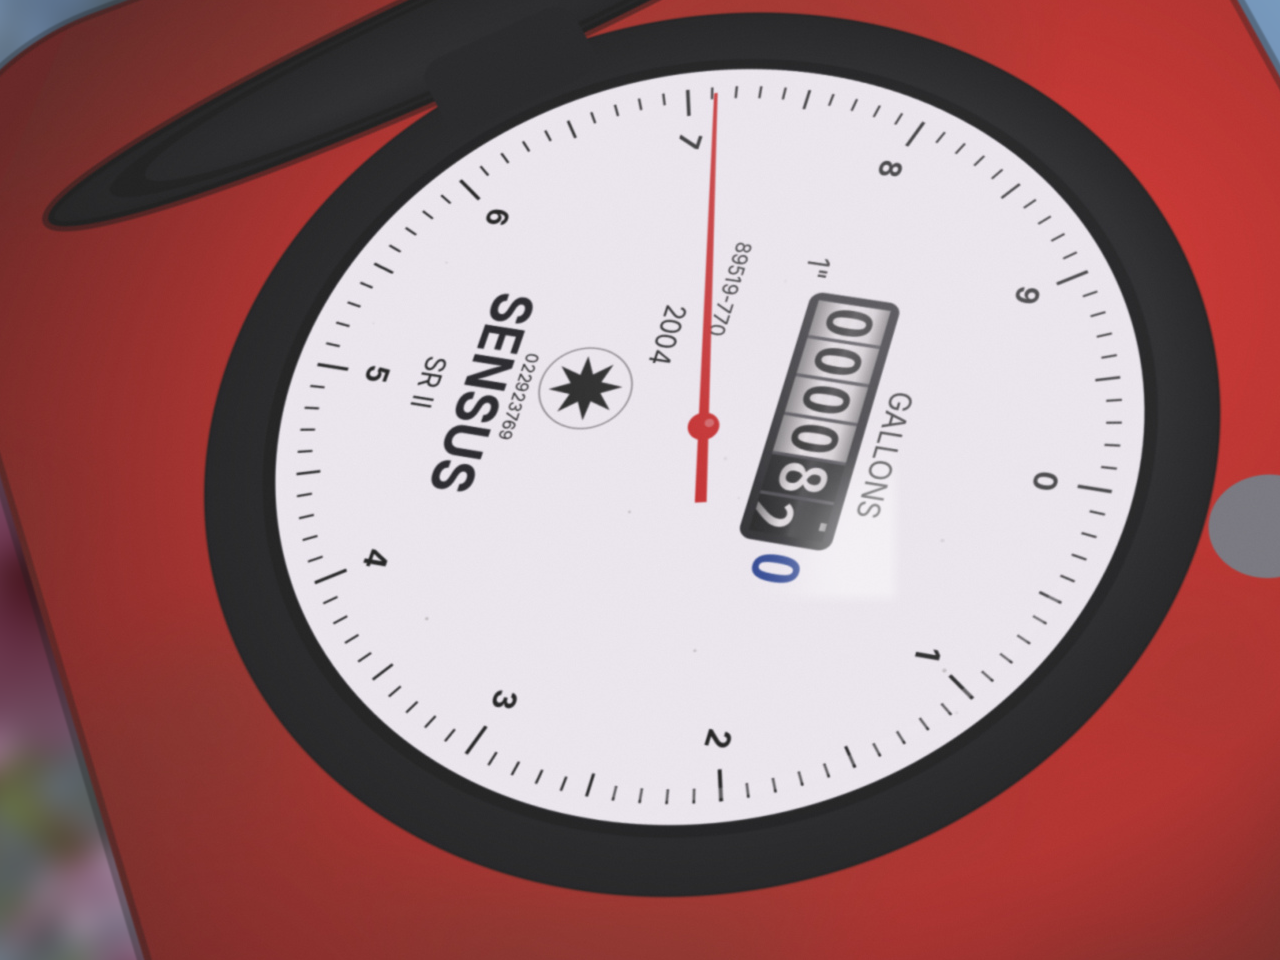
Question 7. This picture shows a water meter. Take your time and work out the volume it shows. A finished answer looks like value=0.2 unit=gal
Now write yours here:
value=817.1 unit=gal
